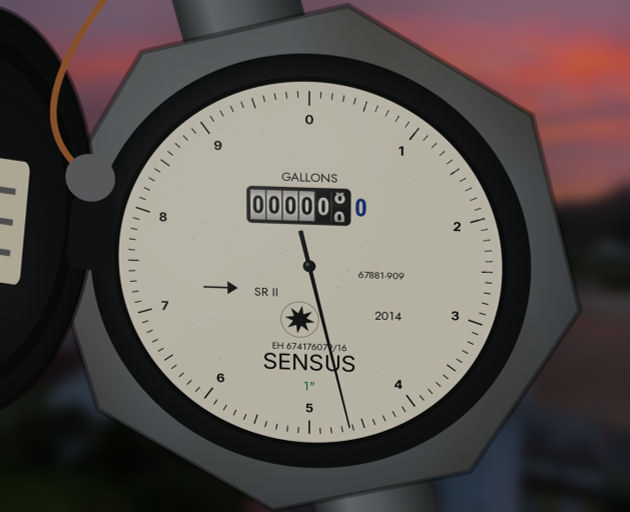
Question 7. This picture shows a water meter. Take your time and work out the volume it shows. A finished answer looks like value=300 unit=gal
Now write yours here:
value=84.6 unit=gal
